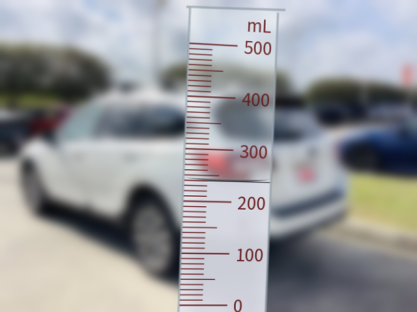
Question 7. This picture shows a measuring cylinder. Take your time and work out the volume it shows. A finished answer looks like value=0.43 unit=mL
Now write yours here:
value=240 unit=mL
